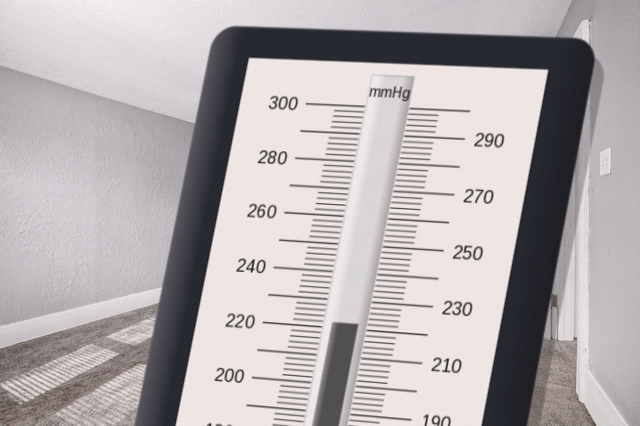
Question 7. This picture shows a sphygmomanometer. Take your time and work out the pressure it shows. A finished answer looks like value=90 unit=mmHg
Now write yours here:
value=222 unit=mmHg
